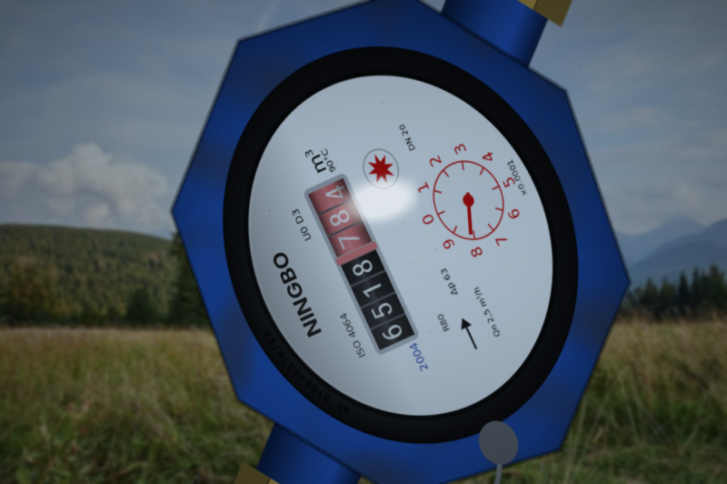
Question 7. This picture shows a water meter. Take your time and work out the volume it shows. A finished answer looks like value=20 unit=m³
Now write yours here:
value=6518.7838 unit=m³
